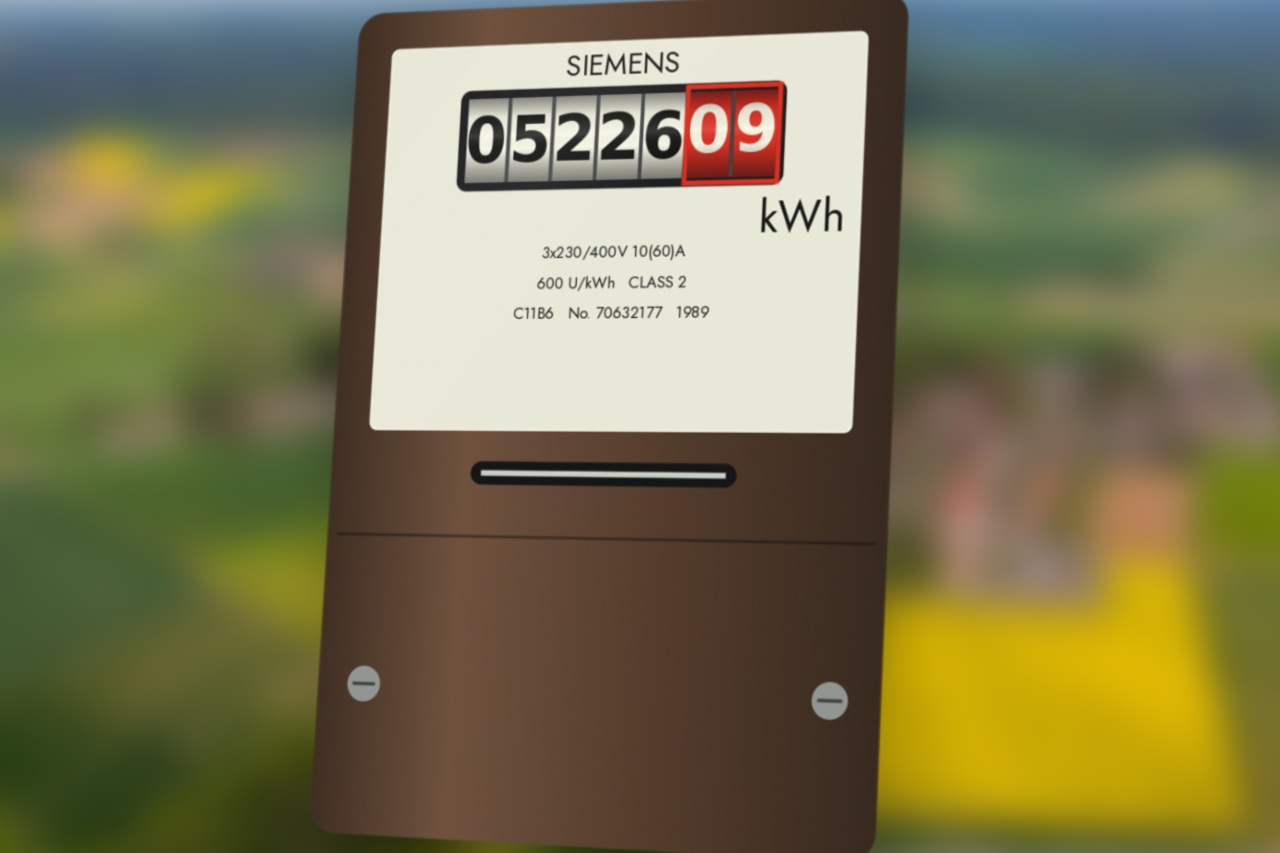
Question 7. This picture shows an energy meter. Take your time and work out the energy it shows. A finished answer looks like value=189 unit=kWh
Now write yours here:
value=5226.09 unit=kWh
